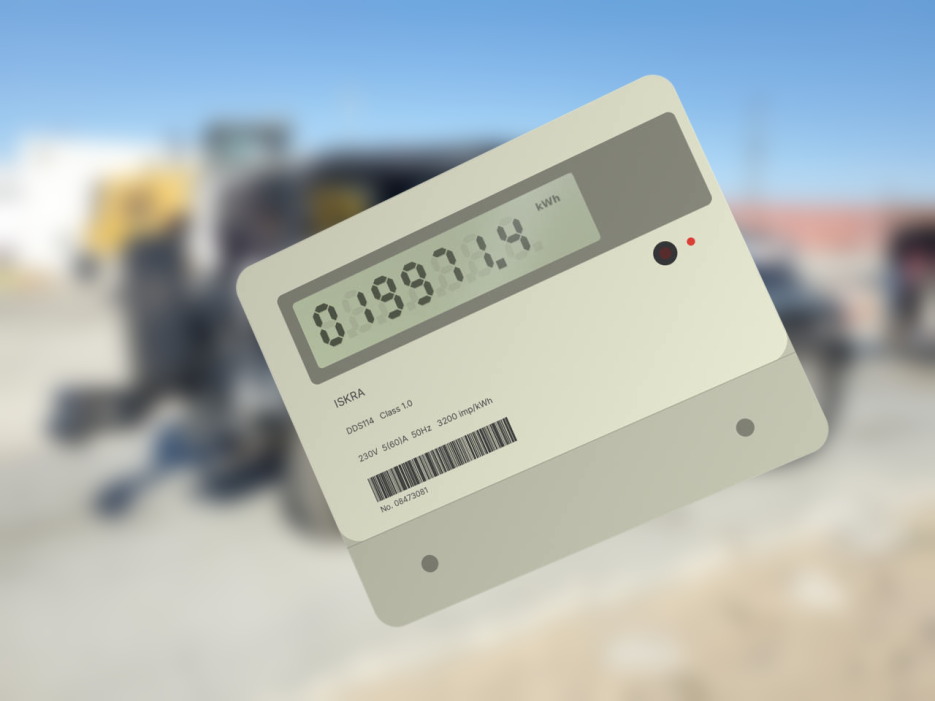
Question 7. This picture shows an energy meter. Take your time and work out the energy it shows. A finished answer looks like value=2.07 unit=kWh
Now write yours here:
value=19971.4 unit=kWh
